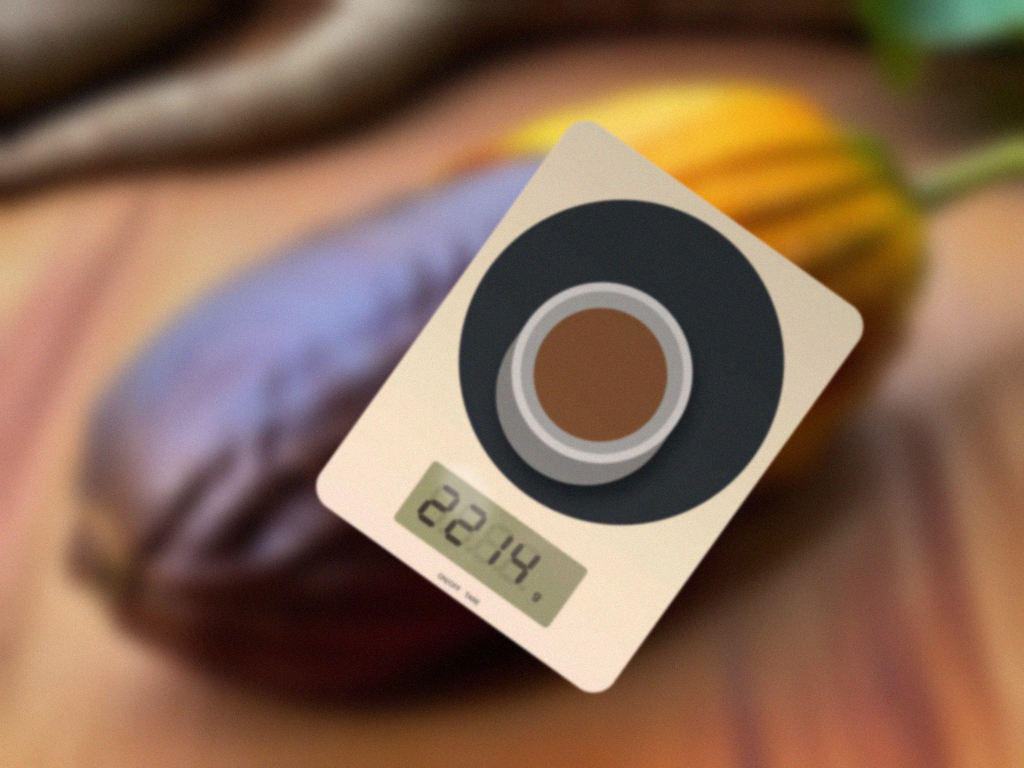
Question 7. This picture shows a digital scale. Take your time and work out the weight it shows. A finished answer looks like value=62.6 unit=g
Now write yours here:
value=2214 unit=g
